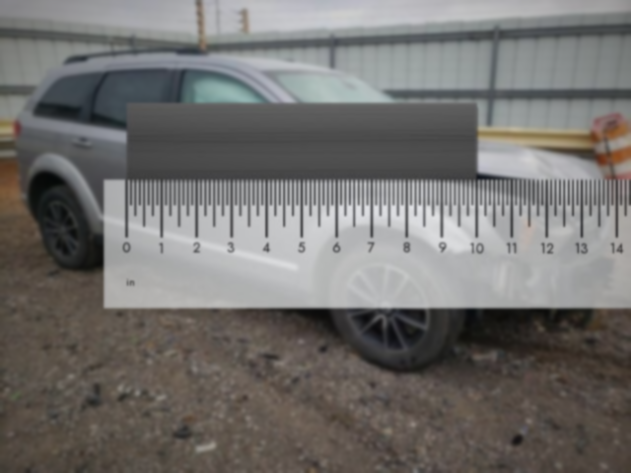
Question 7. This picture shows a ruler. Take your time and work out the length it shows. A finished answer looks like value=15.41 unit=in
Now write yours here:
value=10 unit=in
